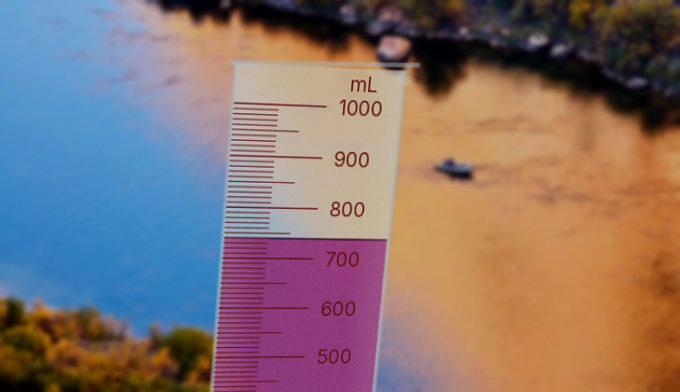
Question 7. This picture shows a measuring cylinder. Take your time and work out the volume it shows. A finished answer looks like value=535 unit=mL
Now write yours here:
value=740 unit=mL
